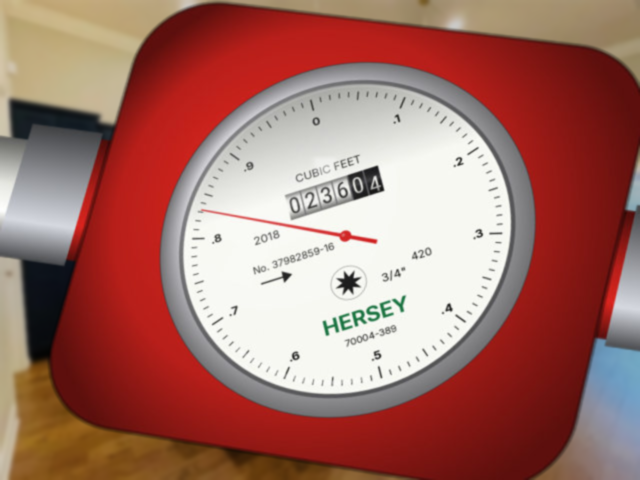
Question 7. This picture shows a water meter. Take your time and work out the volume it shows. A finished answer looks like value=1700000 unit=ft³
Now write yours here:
value=23603.83 unit=ft³
